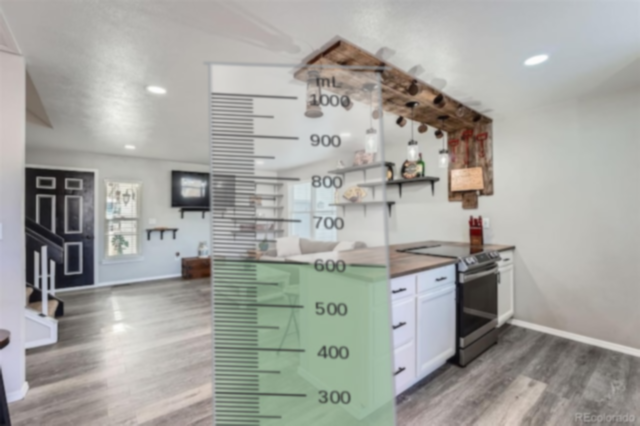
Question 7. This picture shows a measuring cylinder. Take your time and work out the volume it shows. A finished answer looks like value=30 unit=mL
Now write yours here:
value=600 unit=mL
